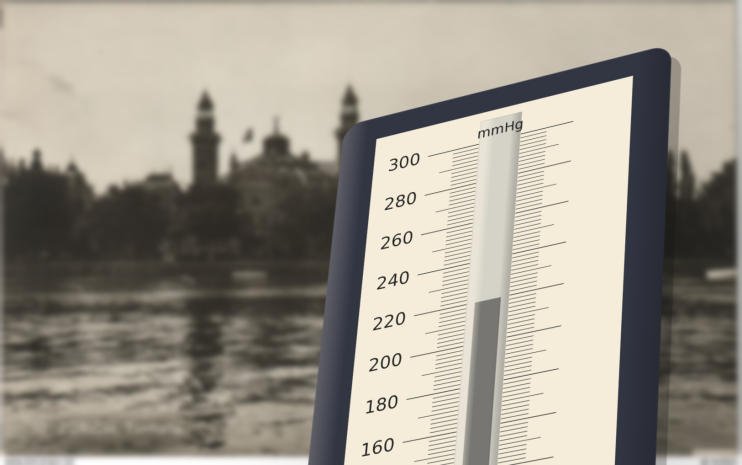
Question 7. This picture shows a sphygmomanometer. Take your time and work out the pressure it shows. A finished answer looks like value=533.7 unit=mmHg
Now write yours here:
value=220 unit=mmHg
